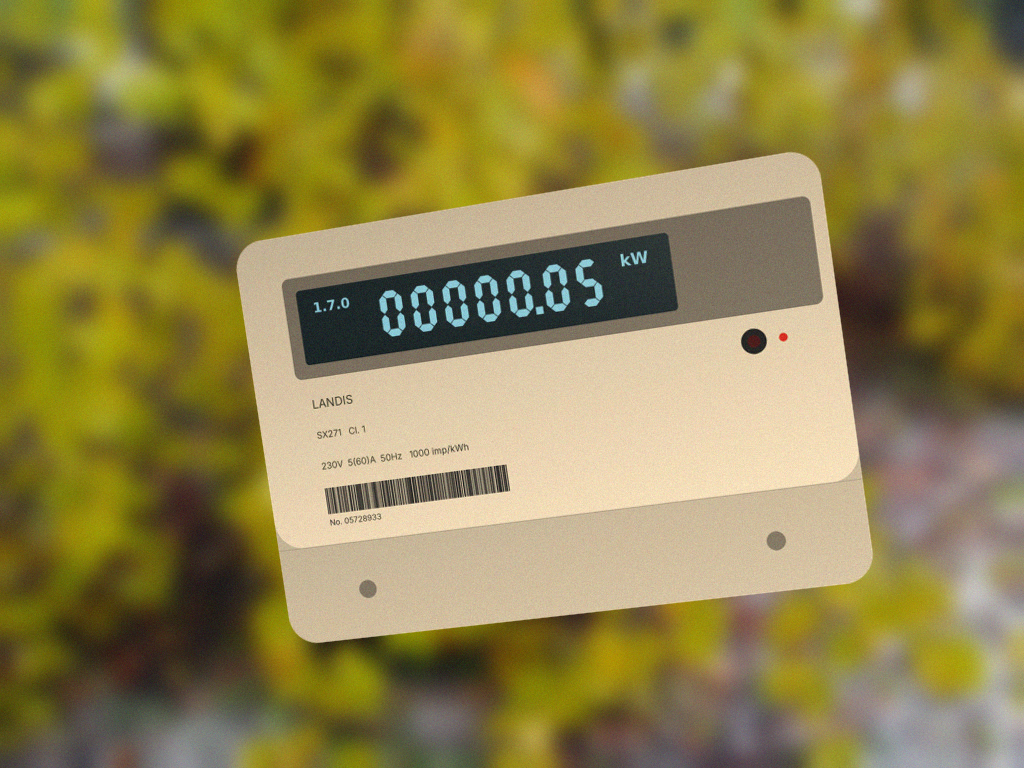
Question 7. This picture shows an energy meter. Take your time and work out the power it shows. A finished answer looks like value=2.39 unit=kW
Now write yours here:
value=0.05 unit=kW
